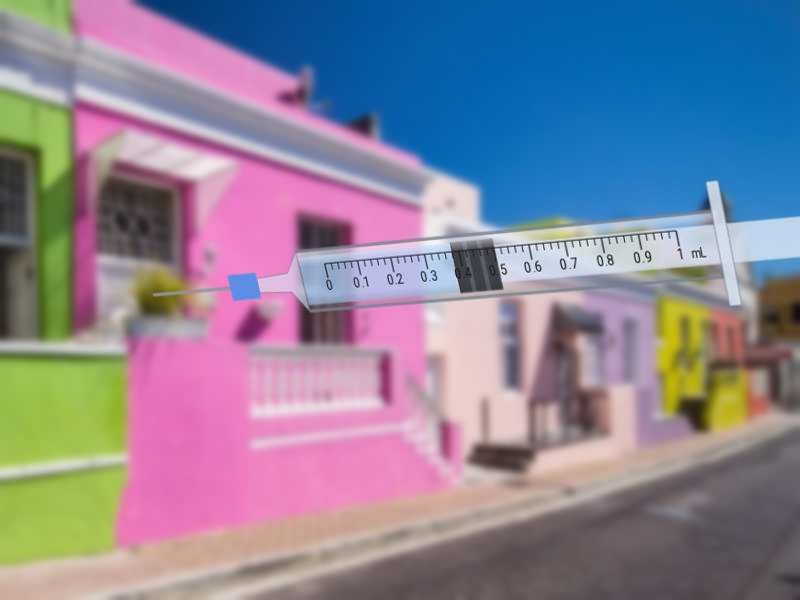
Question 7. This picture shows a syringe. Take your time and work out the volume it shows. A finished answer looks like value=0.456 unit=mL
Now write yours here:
value=0.38 unit=mL
